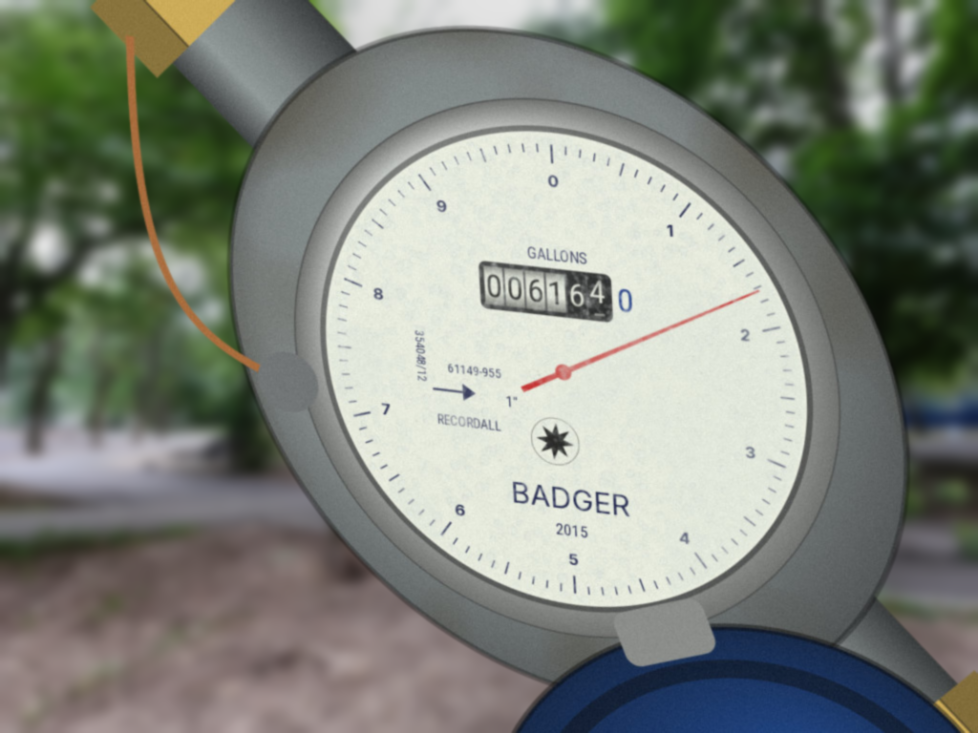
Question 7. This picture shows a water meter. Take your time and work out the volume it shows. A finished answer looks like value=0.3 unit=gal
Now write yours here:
value=61641.7 unit=gal
